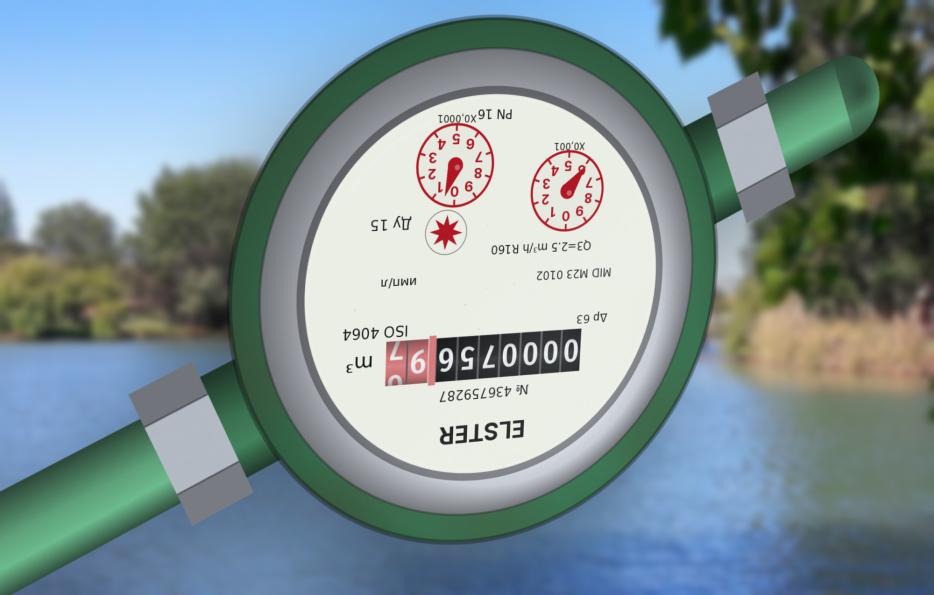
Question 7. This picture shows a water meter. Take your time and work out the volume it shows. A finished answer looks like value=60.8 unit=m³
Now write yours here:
value=756.9660 unit=m³
